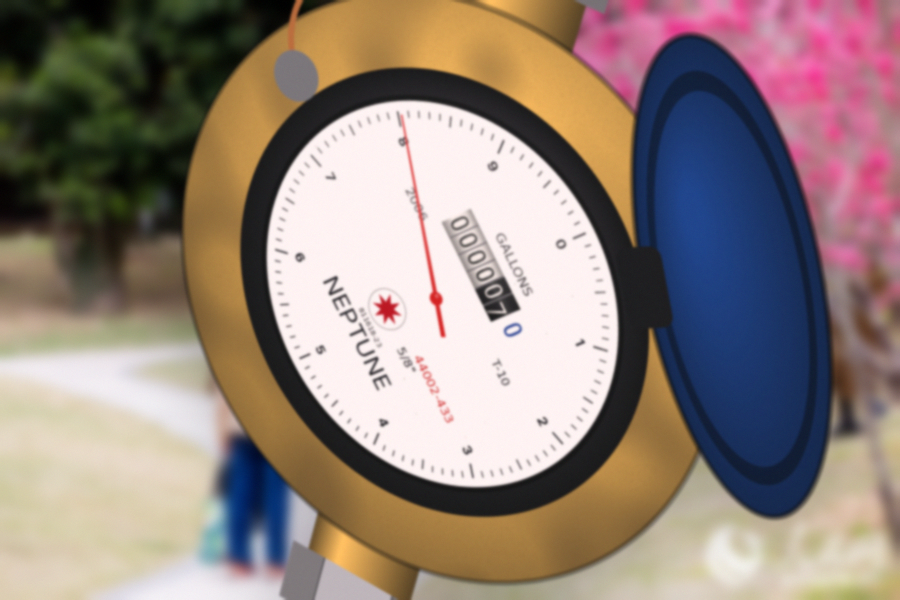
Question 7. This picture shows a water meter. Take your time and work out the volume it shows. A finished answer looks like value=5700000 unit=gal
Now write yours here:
value=68.0 unit=gal
